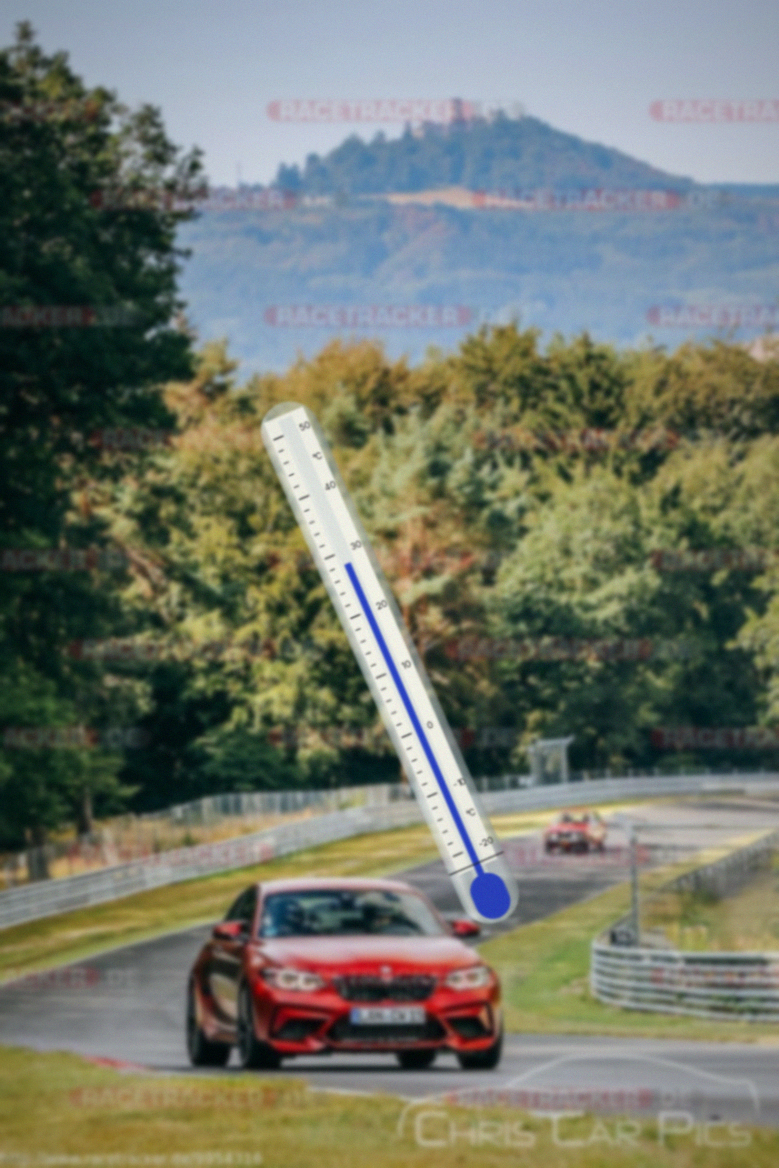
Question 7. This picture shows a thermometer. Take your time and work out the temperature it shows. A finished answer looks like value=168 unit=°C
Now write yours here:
value=28 unit=°C
